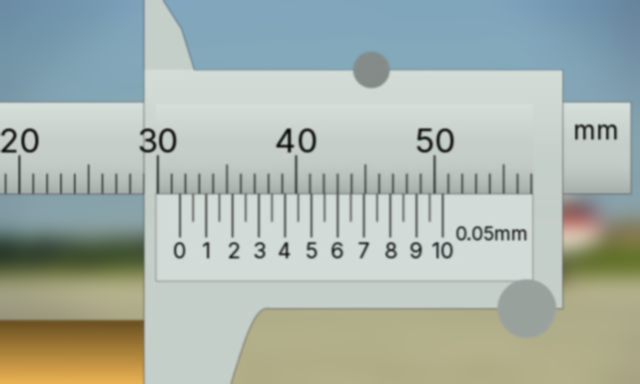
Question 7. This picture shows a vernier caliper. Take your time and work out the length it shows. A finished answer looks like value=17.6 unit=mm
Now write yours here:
value=31.6 unit=mm
